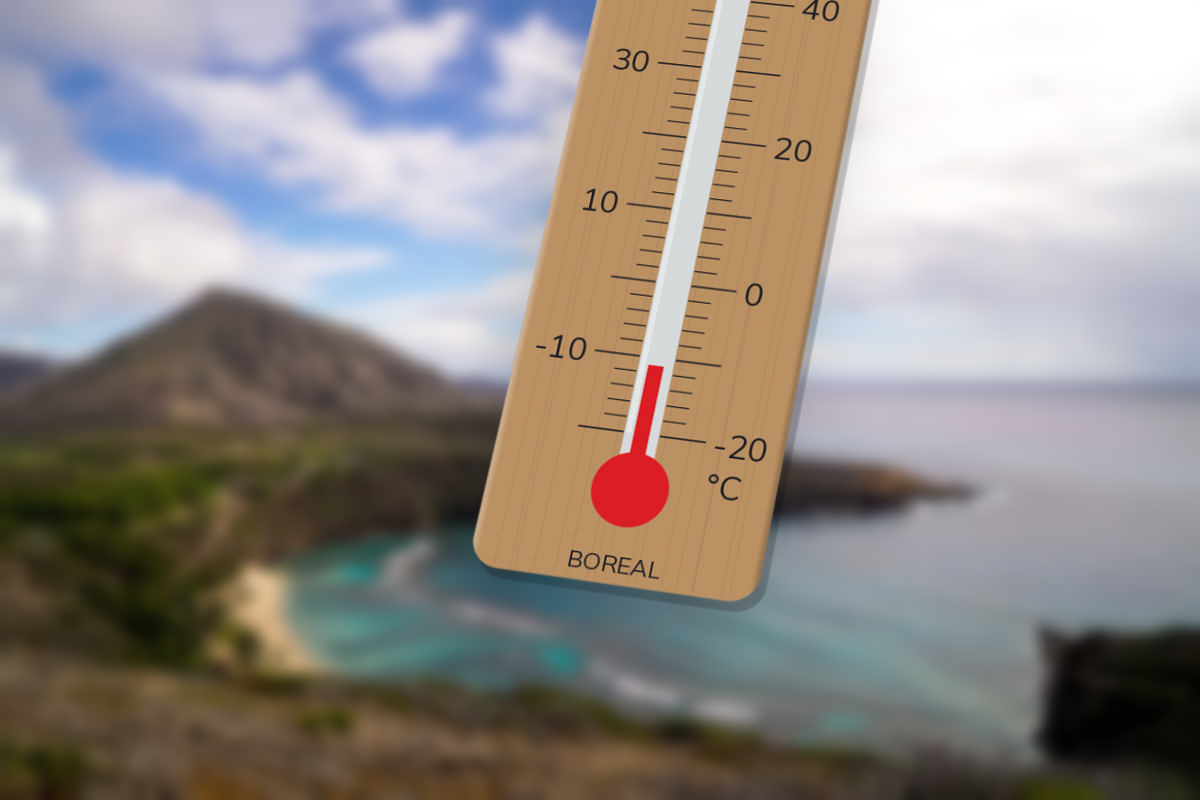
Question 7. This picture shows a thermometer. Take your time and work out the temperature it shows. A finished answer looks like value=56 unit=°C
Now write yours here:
value=-11 unit=°C
